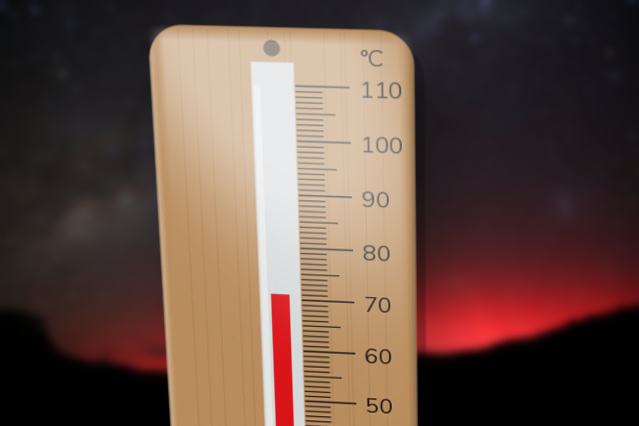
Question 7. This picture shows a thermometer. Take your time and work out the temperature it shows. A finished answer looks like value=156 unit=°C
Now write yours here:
value=71 unit=°C
